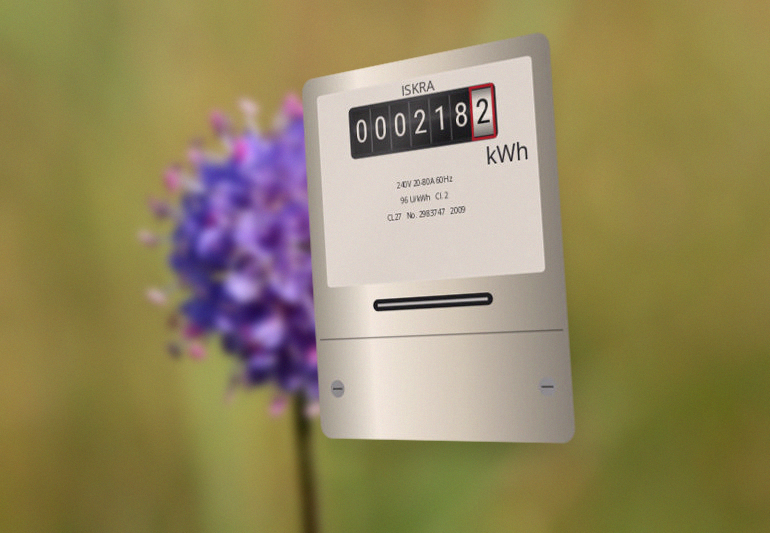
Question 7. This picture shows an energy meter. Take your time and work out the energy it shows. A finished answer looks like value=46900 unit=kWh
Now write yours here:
value=218.2 unit=kWh
